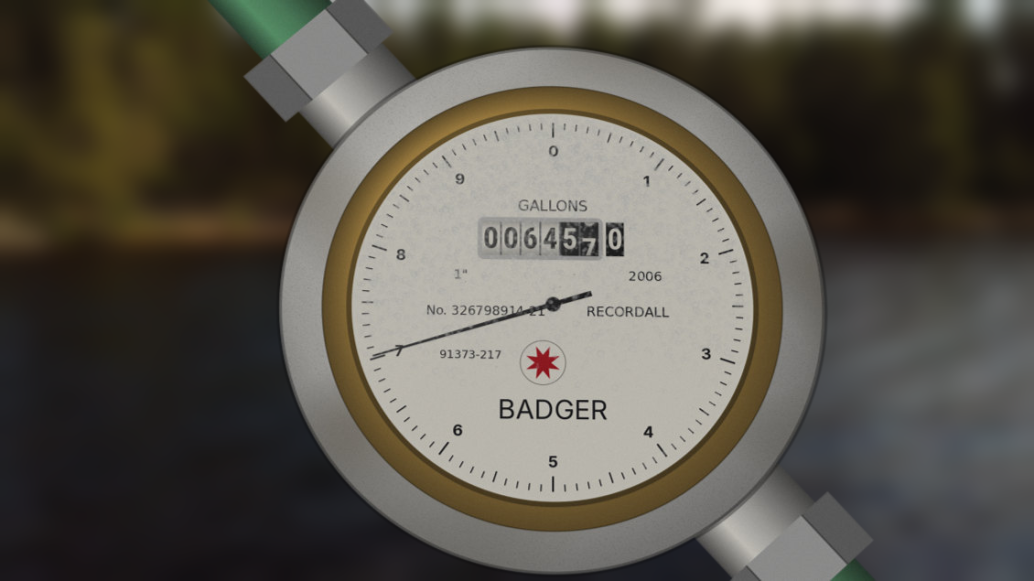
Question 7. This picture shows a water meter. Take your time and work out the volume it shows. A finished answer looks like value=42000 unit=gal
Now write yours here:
value=64567.0 unit=gal
